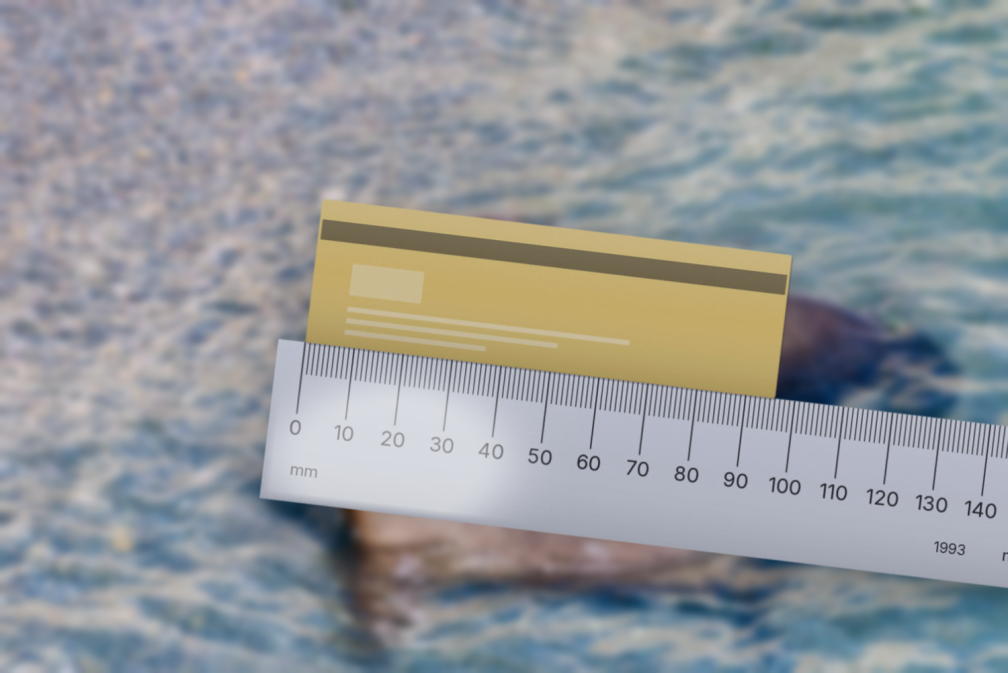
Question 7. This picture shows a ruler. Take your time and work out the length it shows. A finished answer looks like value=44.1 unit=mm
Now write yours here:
value=96 unit=mm
